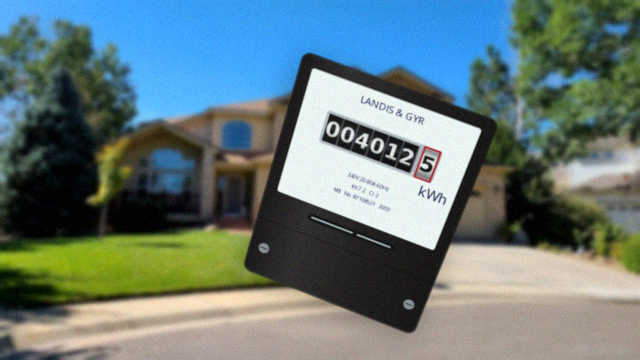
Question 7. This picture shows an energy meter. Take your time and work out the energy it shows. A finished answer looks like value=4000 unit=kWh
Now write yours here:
value=4012.5 unit=kWh
